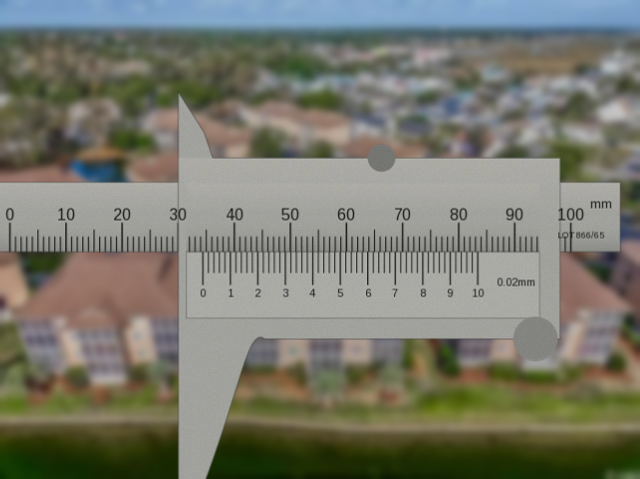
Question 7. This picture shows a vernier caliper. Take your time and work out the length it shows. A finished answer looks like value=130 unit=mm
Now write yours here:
value=34.4 unit=mm
